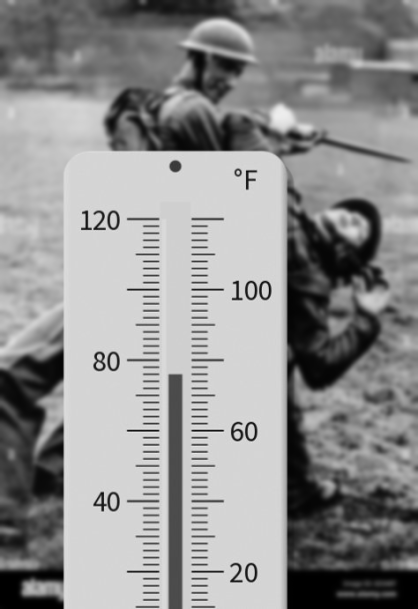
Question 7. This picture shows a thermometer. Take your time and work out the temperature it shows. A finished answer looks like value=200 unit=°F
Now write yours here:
value=76 unit=°F
